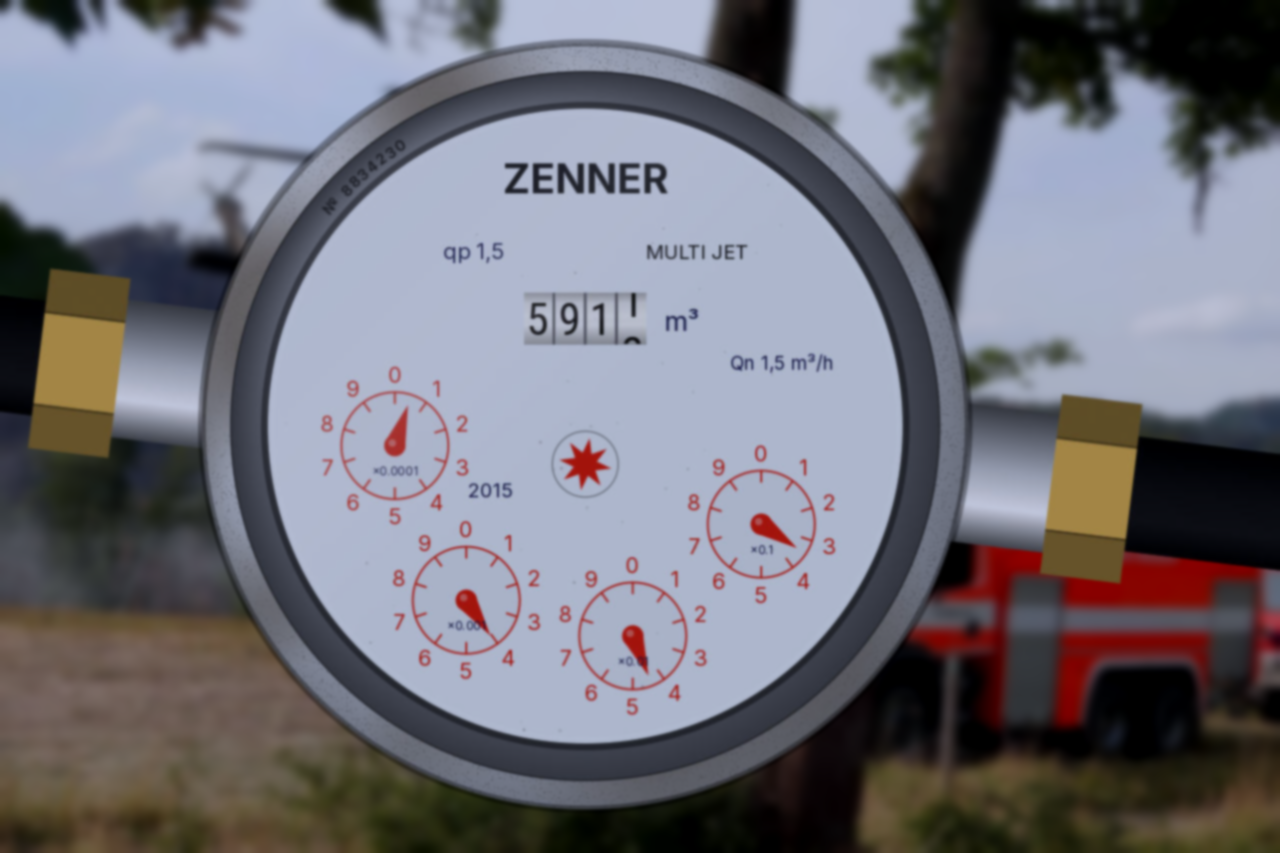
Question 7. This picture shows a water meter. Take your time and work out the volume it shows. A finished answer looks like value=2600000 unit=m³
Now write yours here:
value=5911.3440 unit=m³
